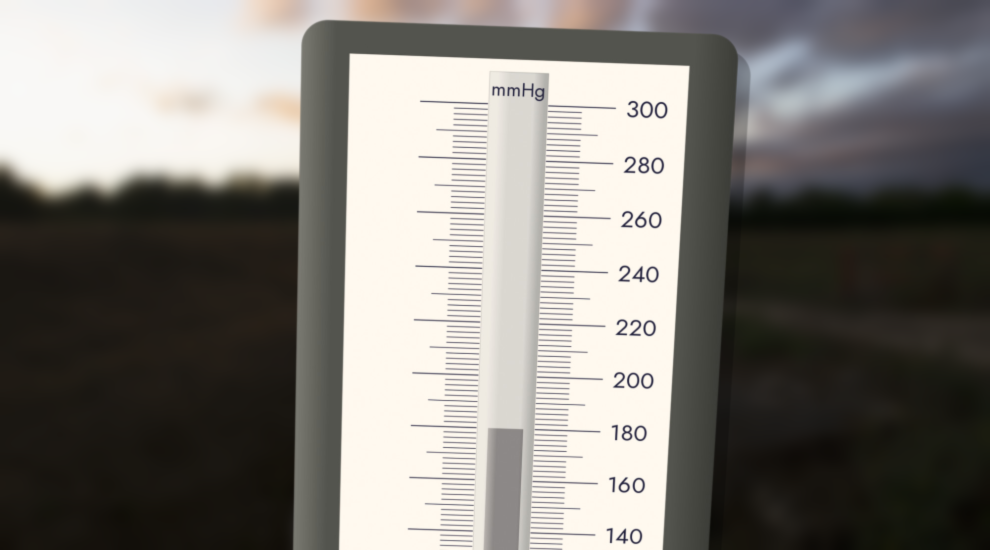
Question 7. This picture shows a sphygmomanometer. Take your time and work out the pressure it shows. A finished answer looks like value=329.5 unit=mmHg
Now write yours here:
value=180 unit=mmHg
